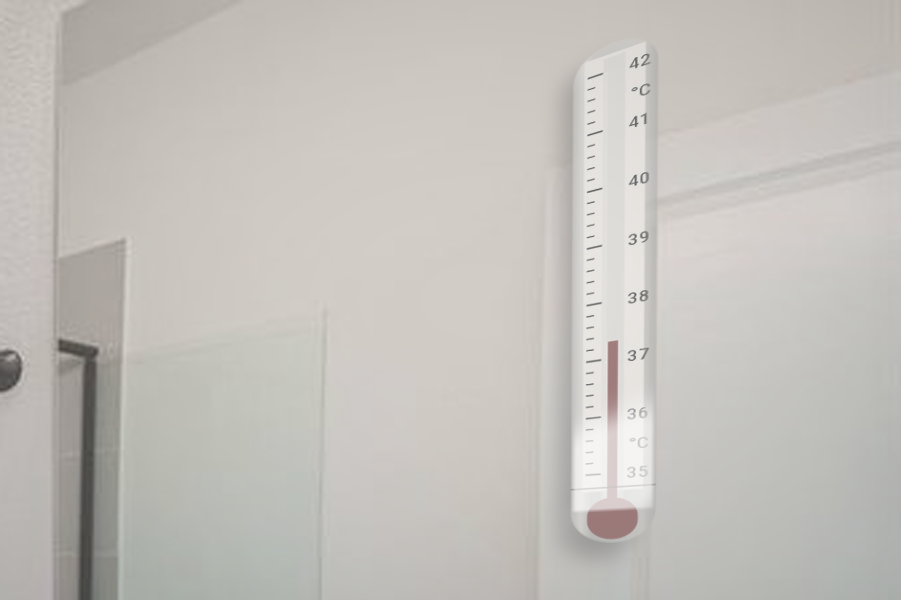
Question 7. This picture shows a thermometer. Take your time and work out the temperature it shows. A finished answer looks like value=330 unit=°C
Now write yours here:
value=37.3 unit=°C
